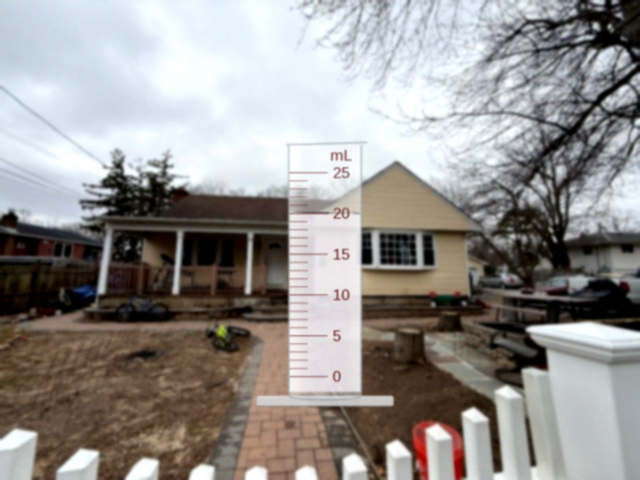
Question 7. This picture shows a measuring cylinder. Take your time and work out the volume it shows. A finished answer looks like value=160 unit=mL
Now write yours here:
value=20 unit=mL
